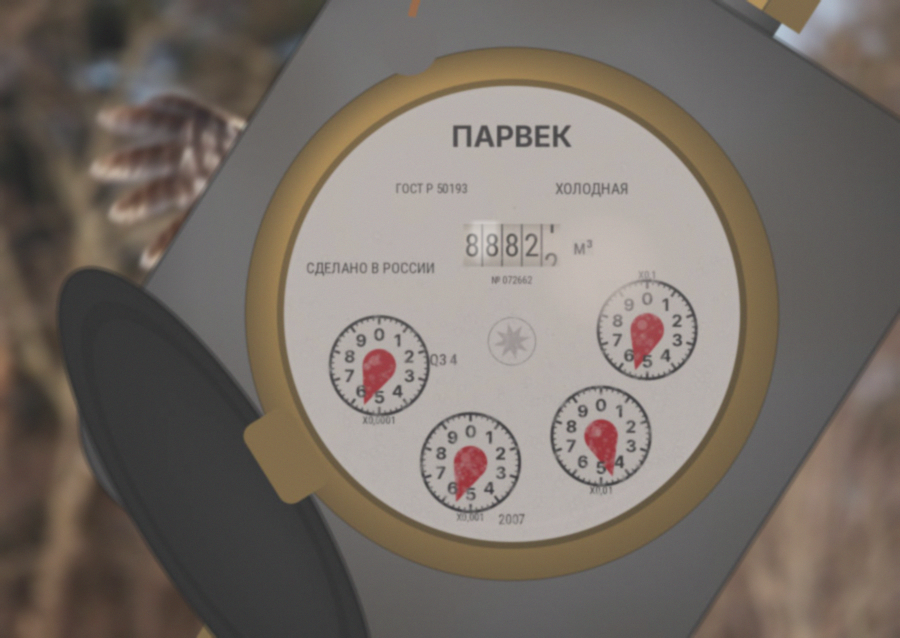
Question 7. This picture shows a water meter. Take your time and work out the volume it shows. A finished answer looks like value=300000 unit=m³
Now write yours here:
value=88821.5455 unit=m³
